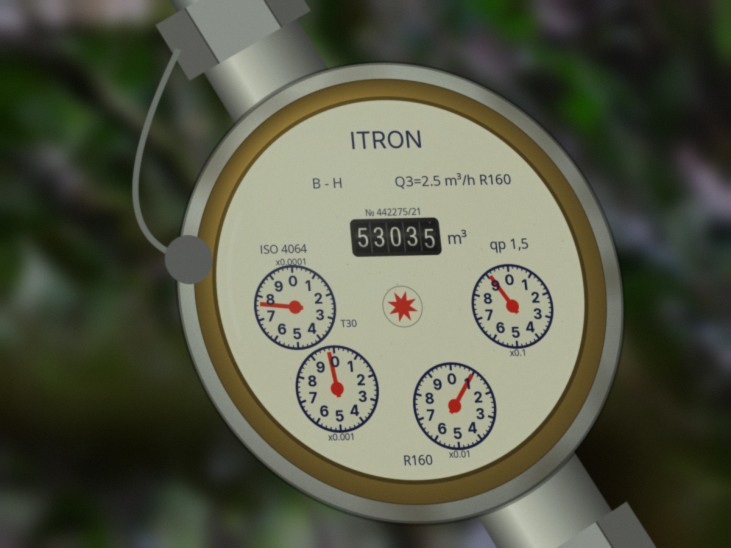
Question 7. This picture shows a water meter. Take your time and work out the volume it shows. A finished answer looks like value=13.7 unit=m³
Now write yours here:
value=53034.9097 unit=m³
